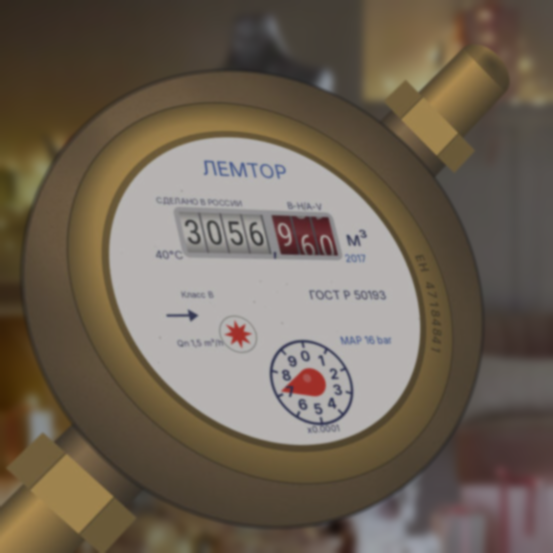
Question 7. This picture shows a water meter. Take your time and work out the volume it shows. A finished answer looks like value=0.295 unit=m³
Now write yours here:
value=3056.9597 unit=m³
